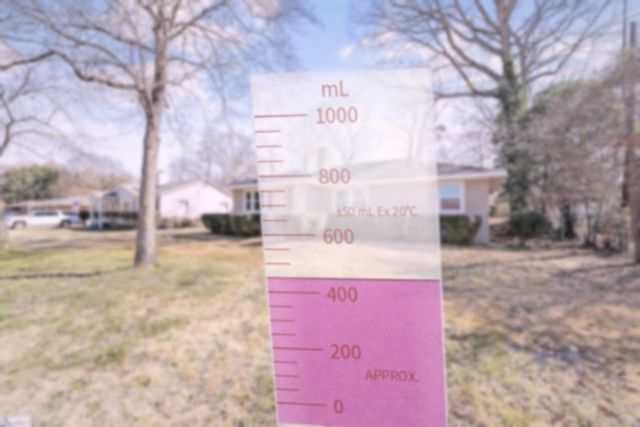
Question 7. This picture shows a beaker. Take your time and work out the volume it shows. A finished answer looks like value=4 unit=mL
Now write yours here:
value=450 unit=mL
